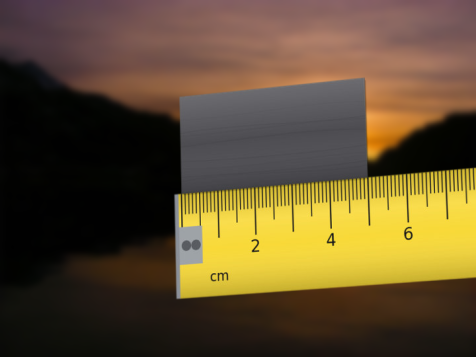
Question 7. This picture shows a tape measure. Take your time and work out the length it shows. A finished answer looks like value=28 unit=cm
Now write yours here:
value=5 unit=cm
